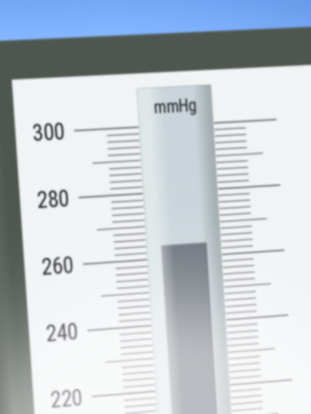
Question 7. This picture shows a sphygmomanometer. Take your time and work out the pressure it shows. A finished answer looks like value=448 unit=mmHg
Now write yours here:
value=264 unit=mmHg
